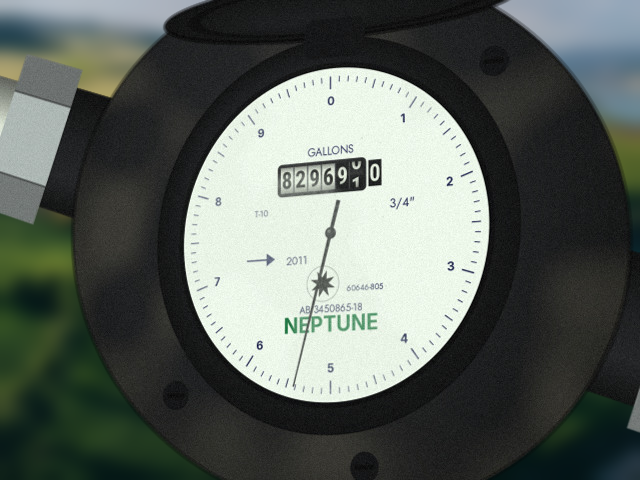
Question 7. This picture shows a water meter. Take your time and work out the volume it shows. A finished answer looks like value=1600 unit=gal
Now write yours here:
value=8296905.4 unit=gal
